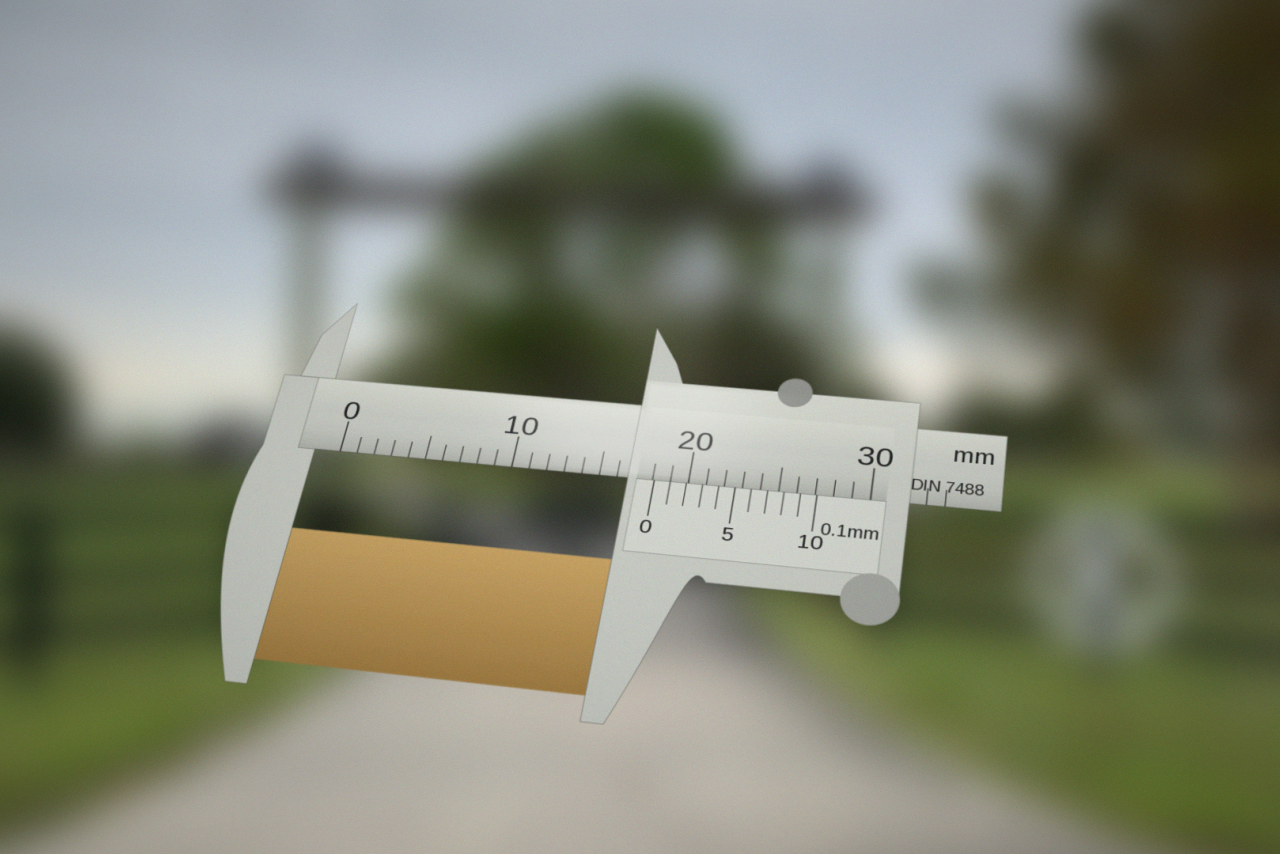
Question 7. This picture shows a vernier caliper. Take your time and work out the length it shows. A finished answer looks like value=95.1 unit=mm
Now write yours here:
value=18.1 unit=mm
